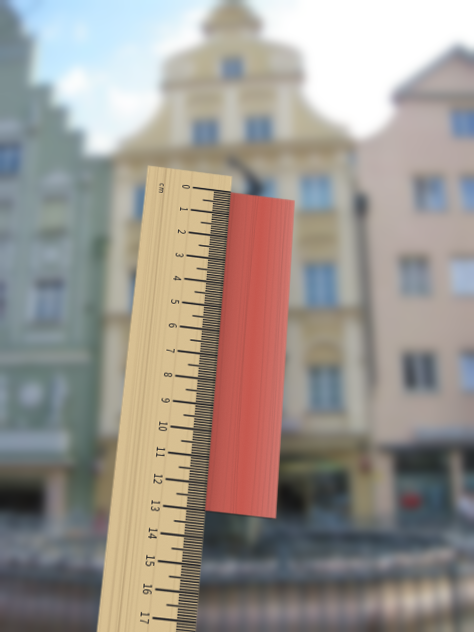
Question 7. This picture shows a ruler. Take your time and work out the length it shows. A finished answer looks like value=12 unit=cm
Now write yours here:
value=13 unit=cm
